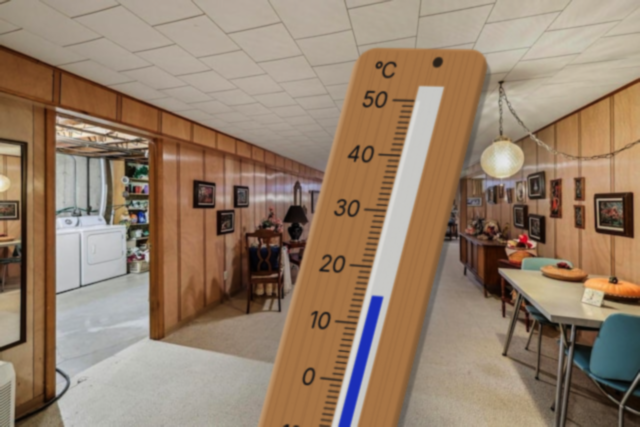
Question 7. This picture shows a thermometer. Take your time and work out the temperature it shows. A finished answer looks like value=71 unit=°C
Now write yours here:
value=15 unit=°C
